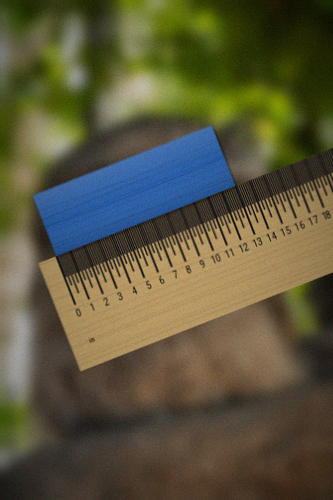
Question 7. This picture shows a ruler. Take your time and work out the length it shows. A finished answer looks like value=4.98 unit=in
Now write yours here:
value=13 unit=in
